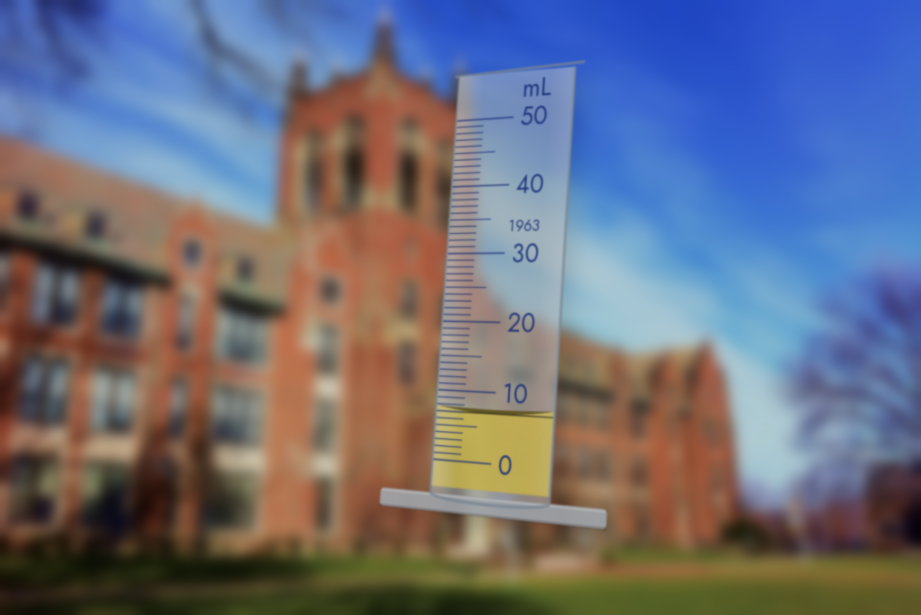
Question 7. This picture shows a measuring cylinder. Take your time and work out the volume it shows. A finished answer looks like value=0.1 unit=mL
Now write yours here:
value=7 unit=mL
